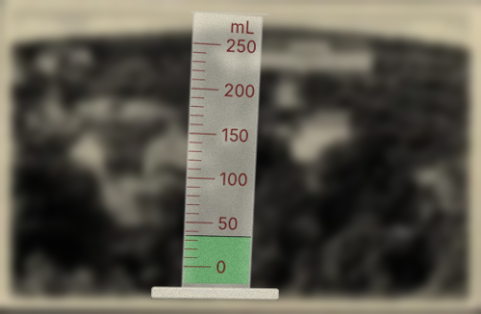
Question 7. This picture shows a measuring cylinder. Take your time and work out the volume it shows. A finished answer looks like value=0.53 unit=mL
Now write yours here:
value=35 unit=mL
